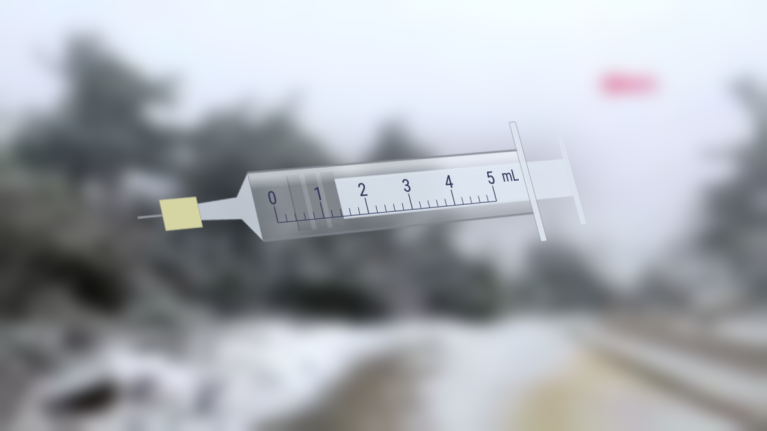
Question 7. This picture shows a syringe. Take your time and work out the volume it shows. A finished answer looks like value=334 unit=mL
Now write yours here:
value=0.4 unit=mL
